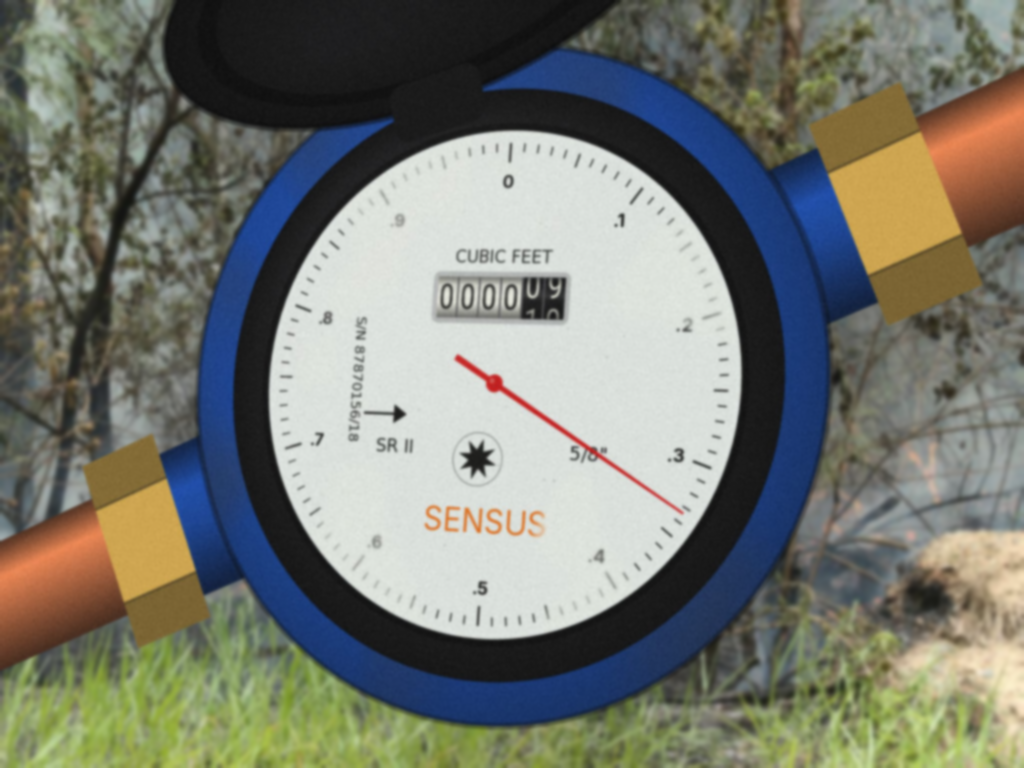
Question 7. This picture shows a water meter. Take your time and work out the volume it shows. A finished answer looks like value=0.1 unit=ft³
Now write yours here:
value=9.33 unit=ft³
